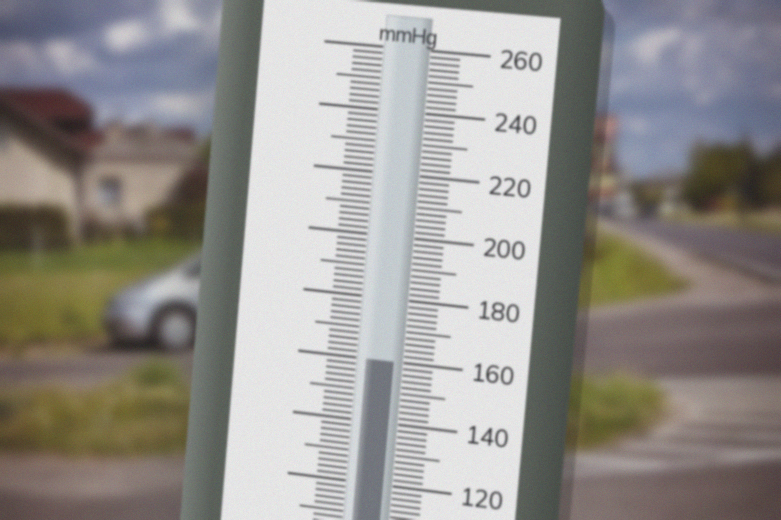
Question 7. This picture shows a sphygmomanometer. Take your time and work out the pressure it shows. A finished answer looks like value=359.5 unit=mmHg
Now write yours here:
value=160 unit=mmHg
